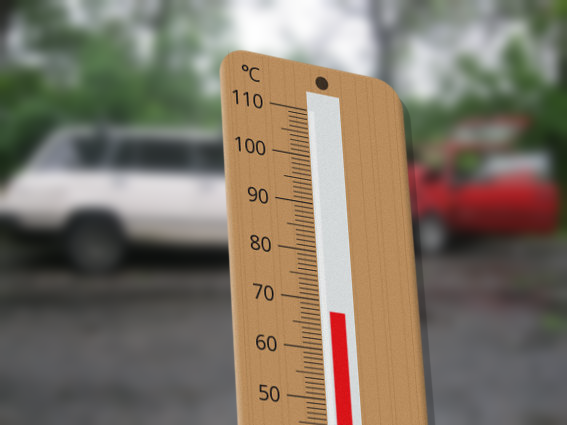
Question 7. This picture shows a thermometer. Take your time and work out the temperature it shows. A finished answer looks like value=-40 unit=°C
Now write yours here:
value=68 unit=°C
